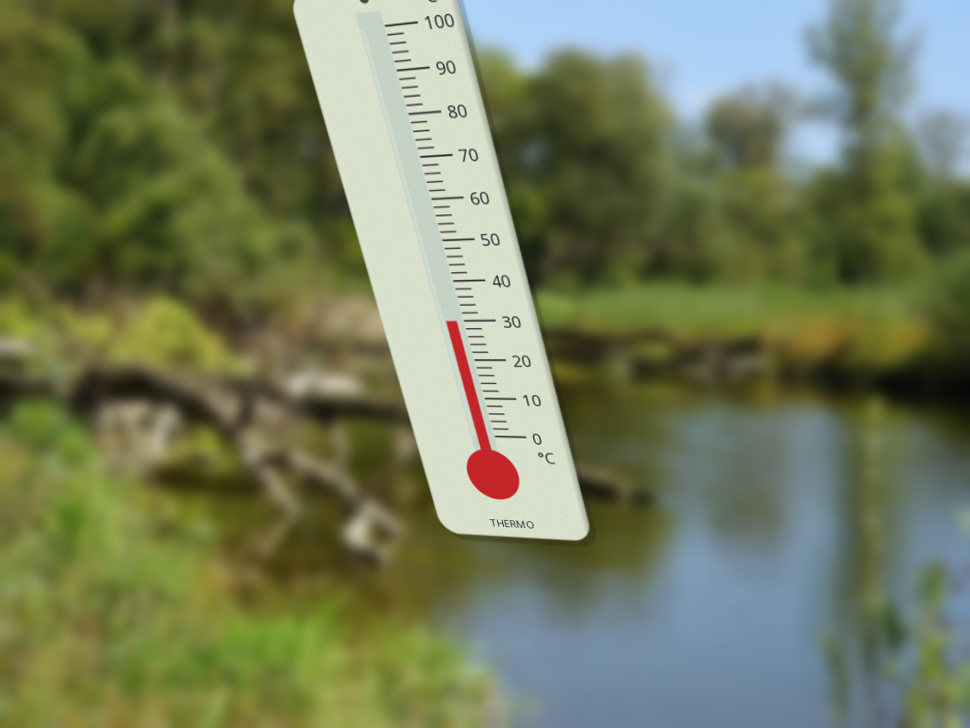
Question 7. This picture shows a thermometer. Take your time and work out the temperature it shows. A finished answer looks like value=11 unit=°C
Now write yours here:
value=30 unit=°C
